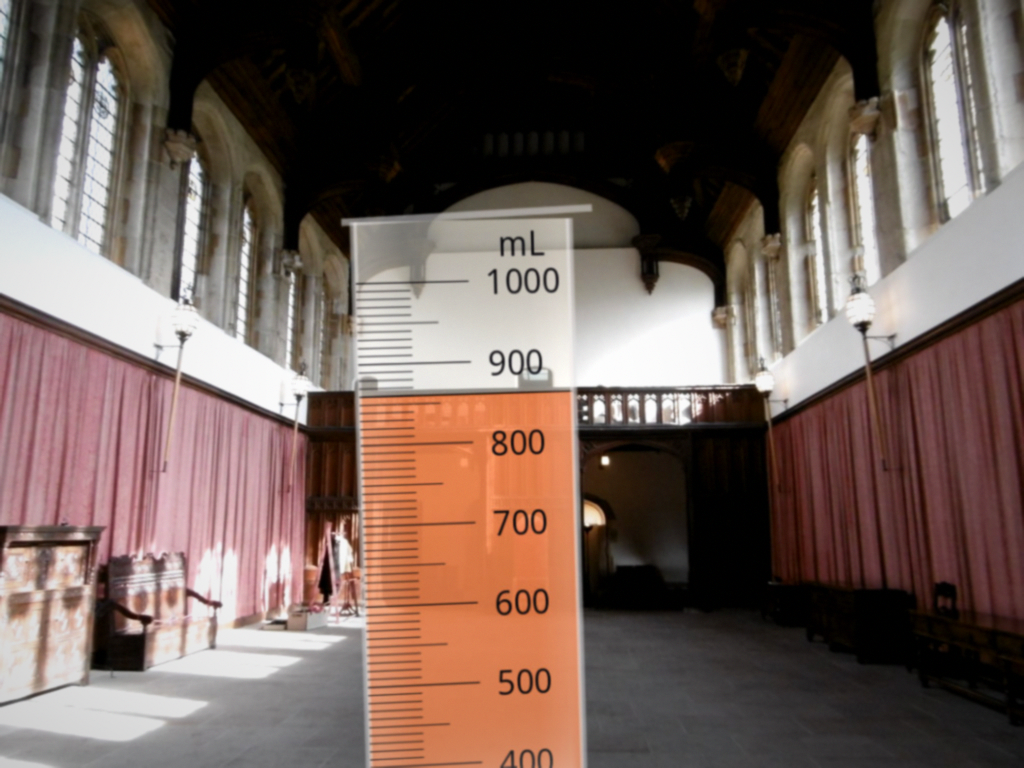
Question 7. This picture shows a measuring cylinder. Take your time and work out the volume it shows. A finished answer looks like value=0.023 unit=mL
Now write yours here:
value=860 unit=mL
